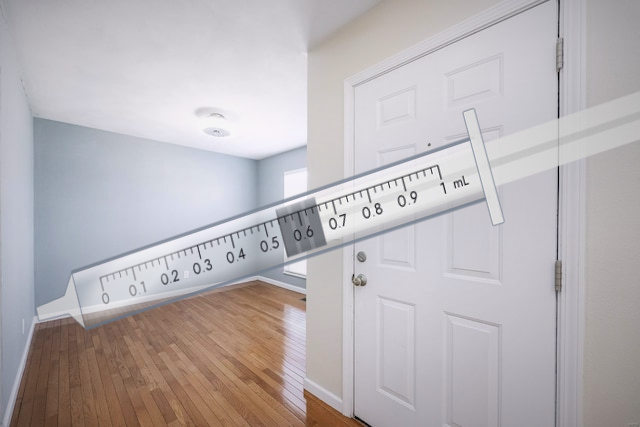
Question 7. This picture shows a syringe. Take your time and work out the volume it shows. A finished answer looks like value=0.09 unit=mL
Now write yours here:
value=0.54 unit=mL
